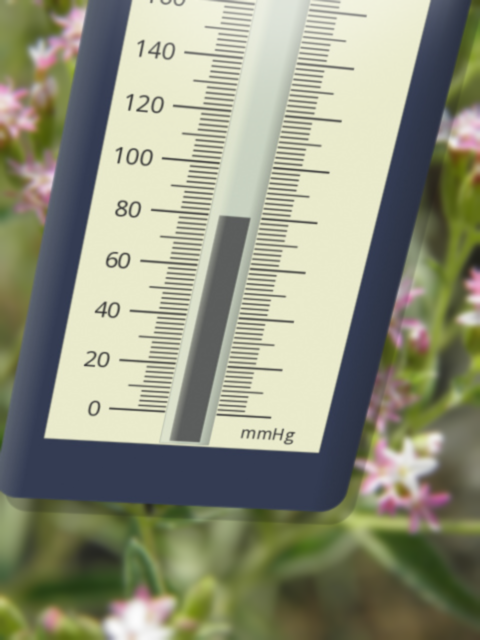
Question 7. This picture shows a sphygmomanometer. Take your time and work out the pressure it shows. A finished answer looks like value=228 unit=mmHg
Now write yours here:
value=80 unit=mmHg
